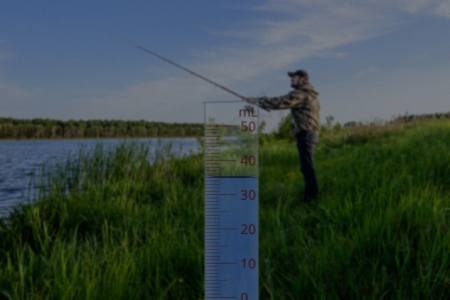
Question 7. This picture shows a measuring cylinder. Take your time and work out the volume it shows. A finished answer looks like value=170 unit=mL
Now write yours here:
value=35 unit=mL
